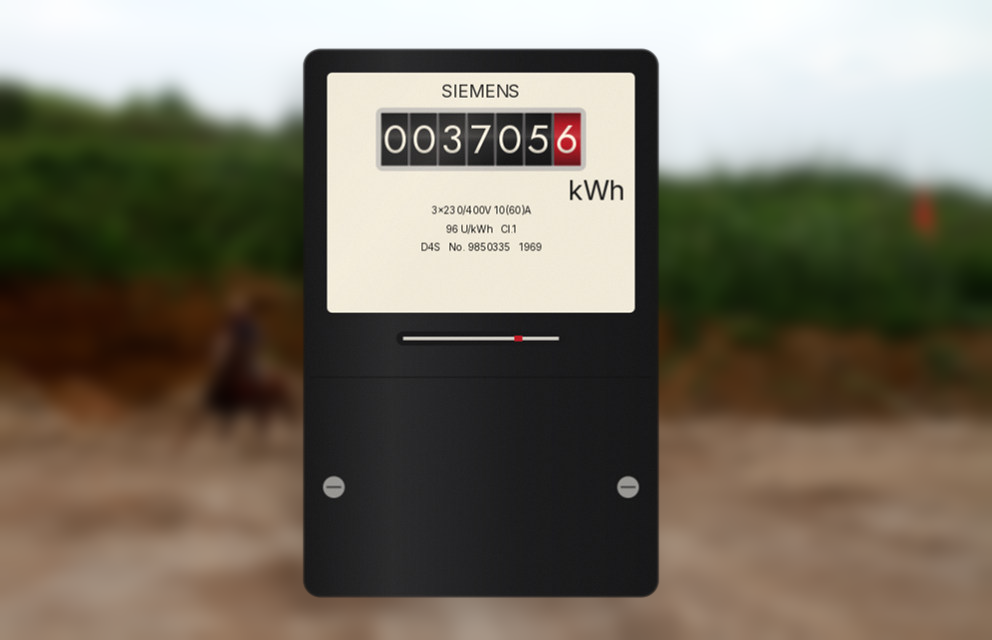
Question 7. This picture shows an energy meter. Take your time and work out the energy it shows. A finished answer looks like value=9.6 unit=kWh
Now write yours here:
value=3705.6 unit=kWh
